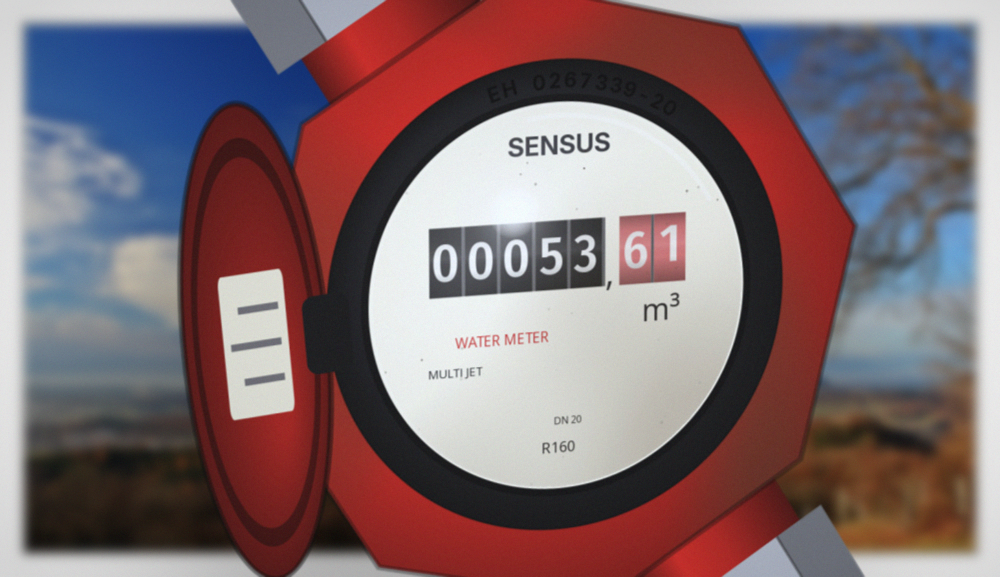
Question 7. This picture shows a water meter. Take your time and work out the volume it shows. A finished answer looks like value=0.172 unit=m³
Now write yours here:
value=53.61 unit=m³
